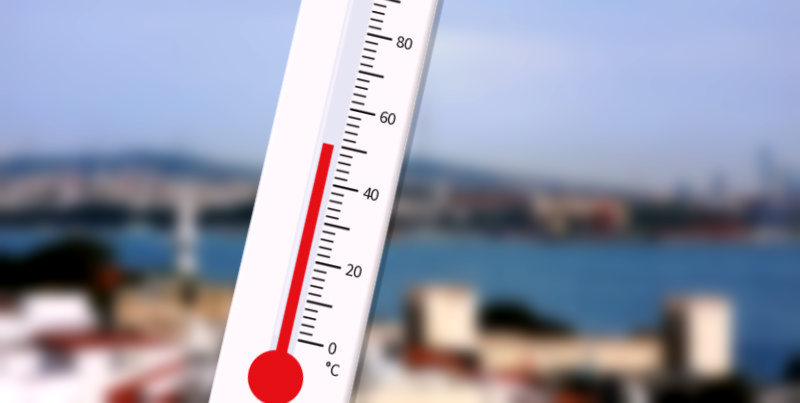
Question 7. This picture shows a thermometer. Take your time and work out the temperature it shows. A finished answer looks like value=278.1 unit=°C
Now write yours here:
value=50 unit=°C
